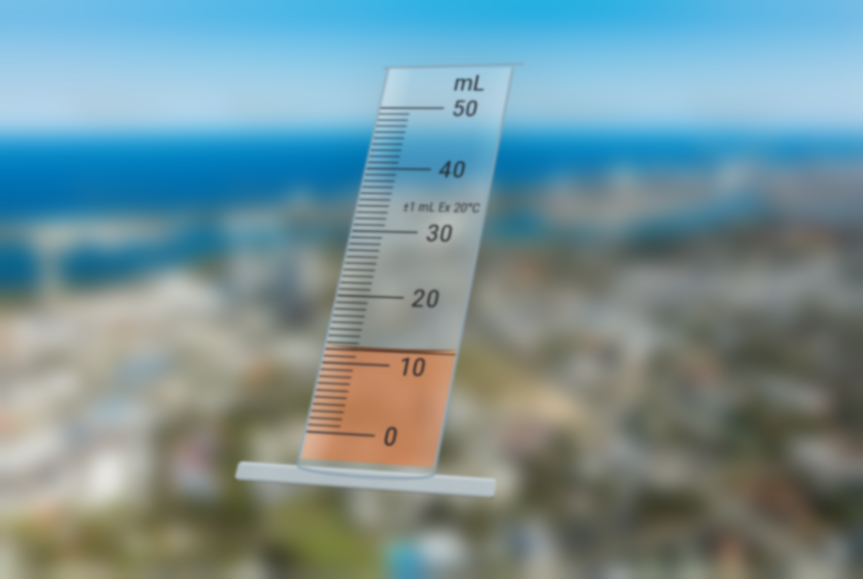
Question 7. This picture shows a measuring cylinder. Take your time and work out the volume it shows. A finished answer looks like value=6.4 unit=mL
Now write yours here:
value=12 unit=mL
